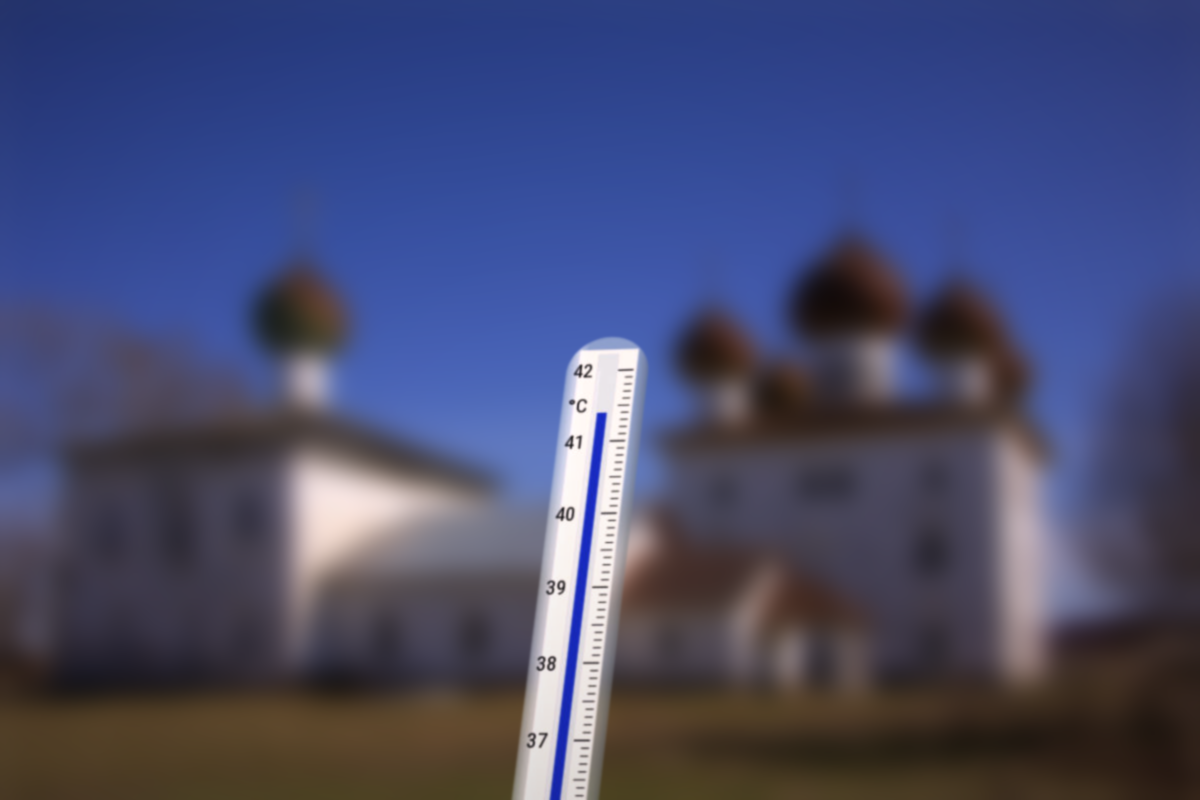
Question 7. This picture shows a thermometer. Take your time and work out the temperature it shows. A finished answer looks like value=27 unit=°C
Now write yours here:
value=41.4 unit=°C
